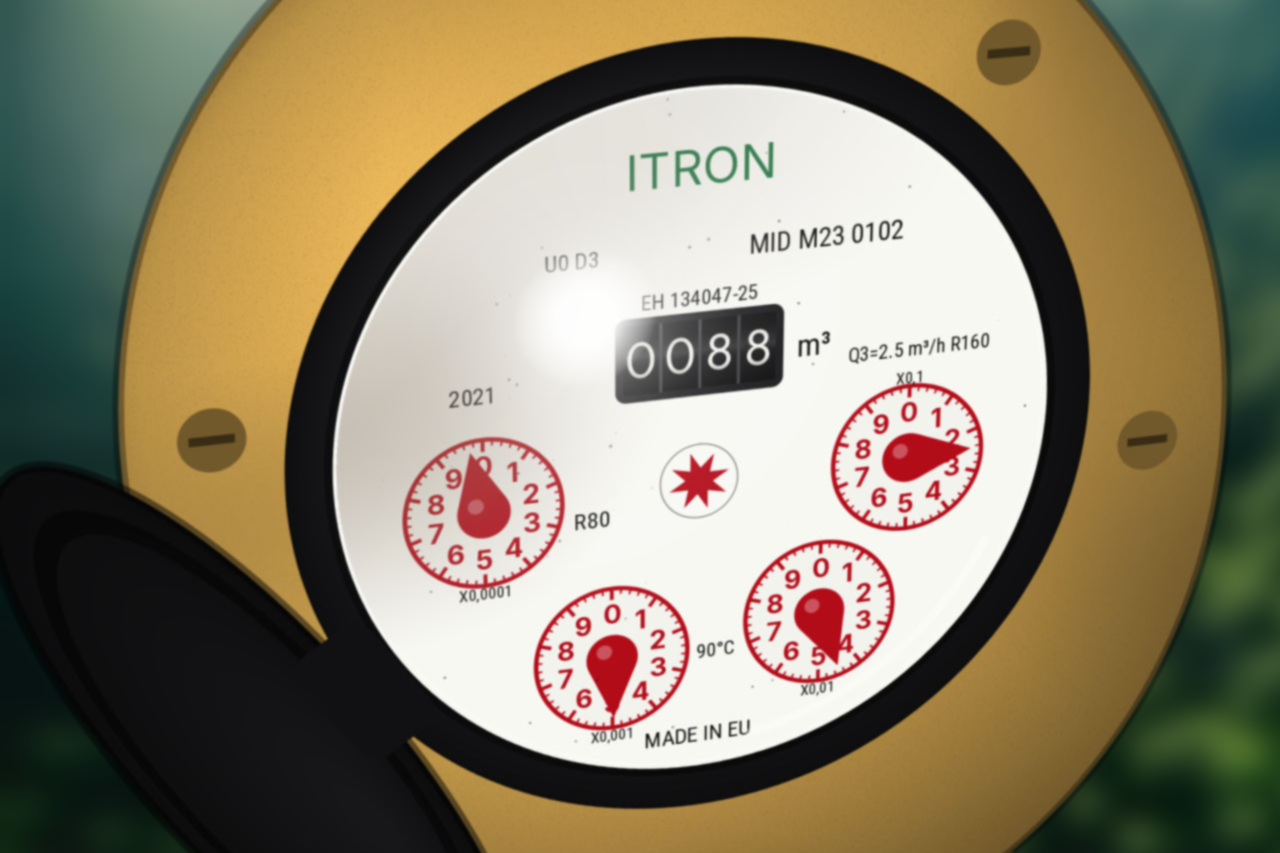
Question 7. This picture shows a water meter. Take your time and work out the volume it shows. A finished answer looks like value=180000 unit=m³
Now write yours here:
value=88.2449 unit=m³
